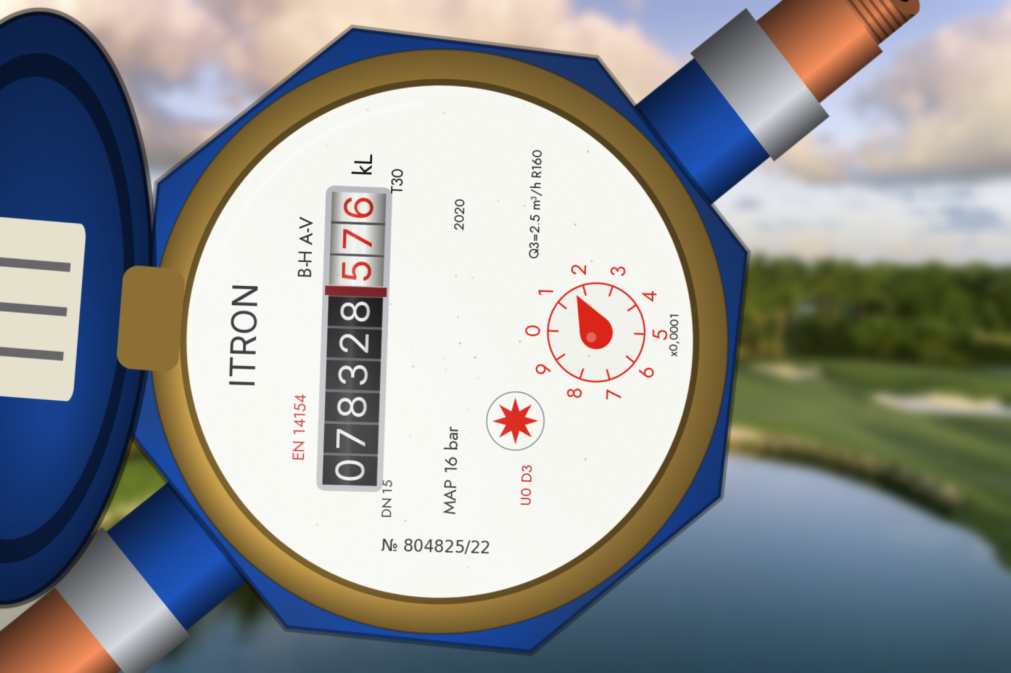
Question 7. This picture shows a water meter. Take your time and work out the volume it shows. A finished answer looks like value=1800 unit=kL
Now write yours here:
value=78328.5761 unit=kL
